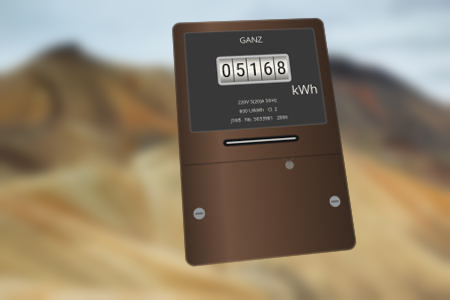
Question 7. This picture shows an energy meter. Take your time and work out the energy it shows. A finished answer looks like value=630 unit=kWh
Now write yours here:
value=5168 unit=kWh
